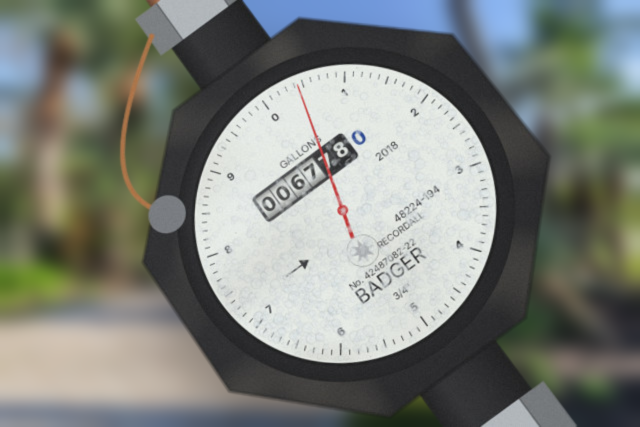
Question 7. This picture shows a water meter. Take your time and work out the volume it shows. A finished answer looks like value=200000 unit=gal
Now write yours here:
value=67780.4 unit=gal
